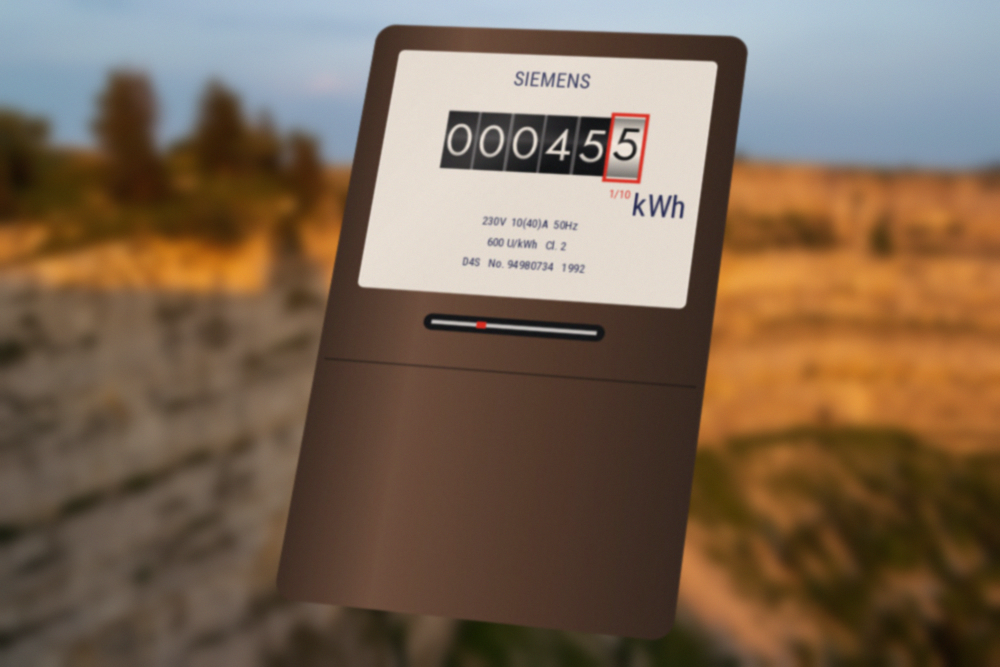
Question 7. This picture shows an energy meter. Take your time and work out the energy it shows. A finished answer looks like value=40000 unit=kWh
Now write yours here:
value=45.5 unit=kWh
